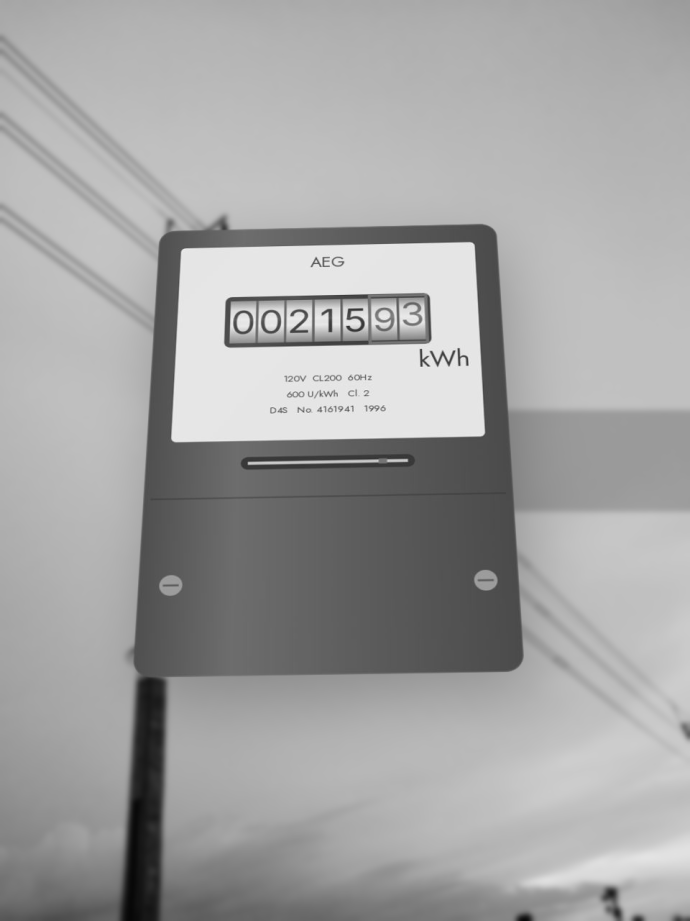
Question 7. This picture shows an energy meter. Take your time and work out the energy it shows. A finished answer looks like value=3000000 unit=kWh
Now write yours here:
value=215.93 unit=kWh
